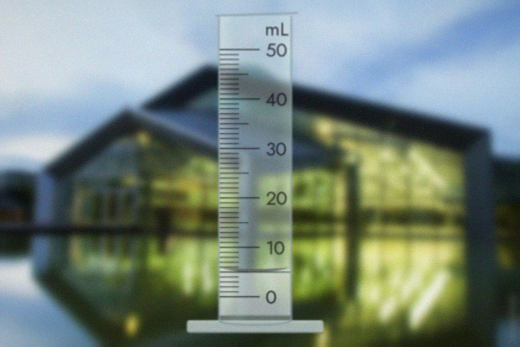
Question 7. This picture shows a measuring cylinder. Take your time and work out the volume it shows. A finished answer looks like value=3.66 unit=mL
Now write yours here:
value=5 unit=mL
